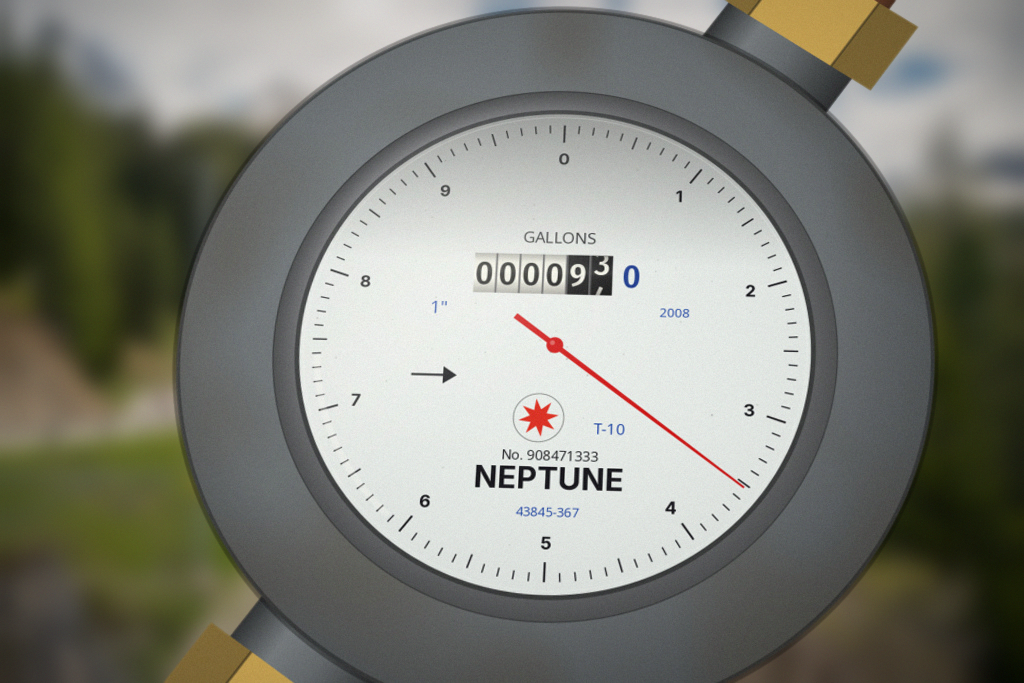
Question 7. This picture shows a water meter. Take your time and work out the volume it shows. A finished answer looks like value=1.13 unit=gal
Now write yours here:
value=933.5 unit=gal
